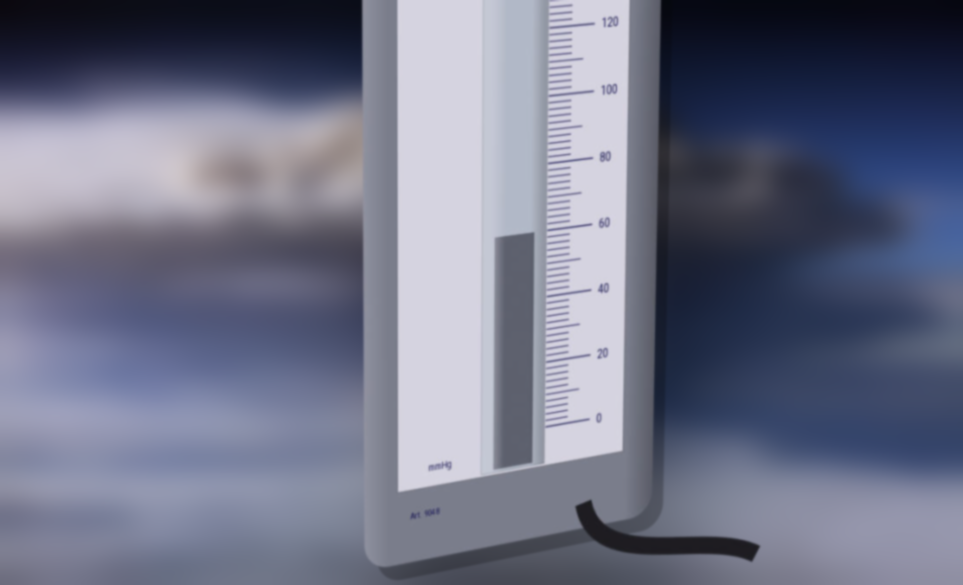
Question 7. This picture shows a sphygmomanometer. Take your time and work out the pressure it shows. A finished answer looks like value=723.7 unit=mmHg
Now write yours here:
value=60 unit=mmHg
